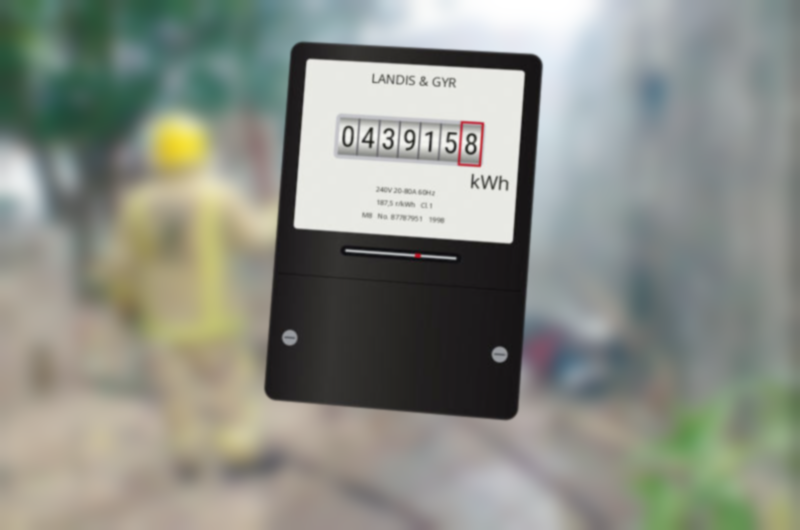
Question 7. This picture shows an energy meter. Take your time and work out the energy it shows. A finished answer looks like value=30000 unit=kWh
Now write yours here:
value=43915.8 unit=kWh
